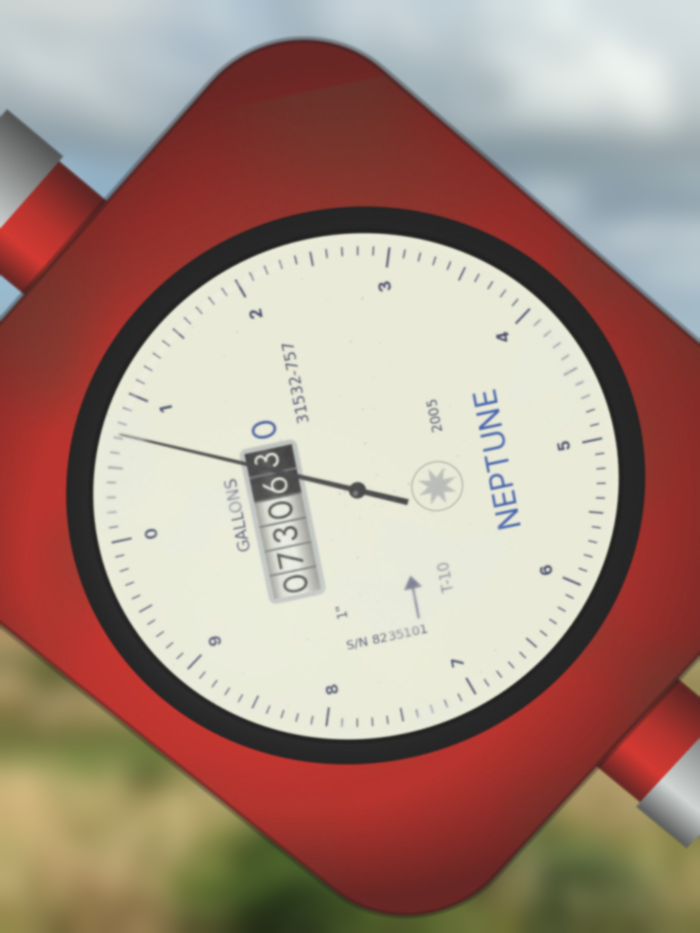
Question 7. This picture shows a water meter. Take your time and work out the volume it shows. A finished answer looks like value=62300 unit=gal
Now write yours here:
value=730630.7 unit=gal
